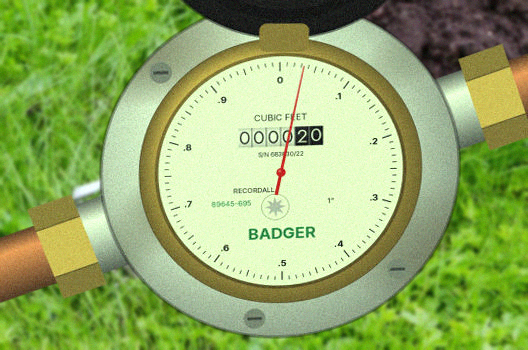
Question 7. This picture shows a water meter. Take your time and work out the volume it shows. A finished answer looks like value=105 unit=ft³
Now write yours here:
value=20.03 unit=ft³
